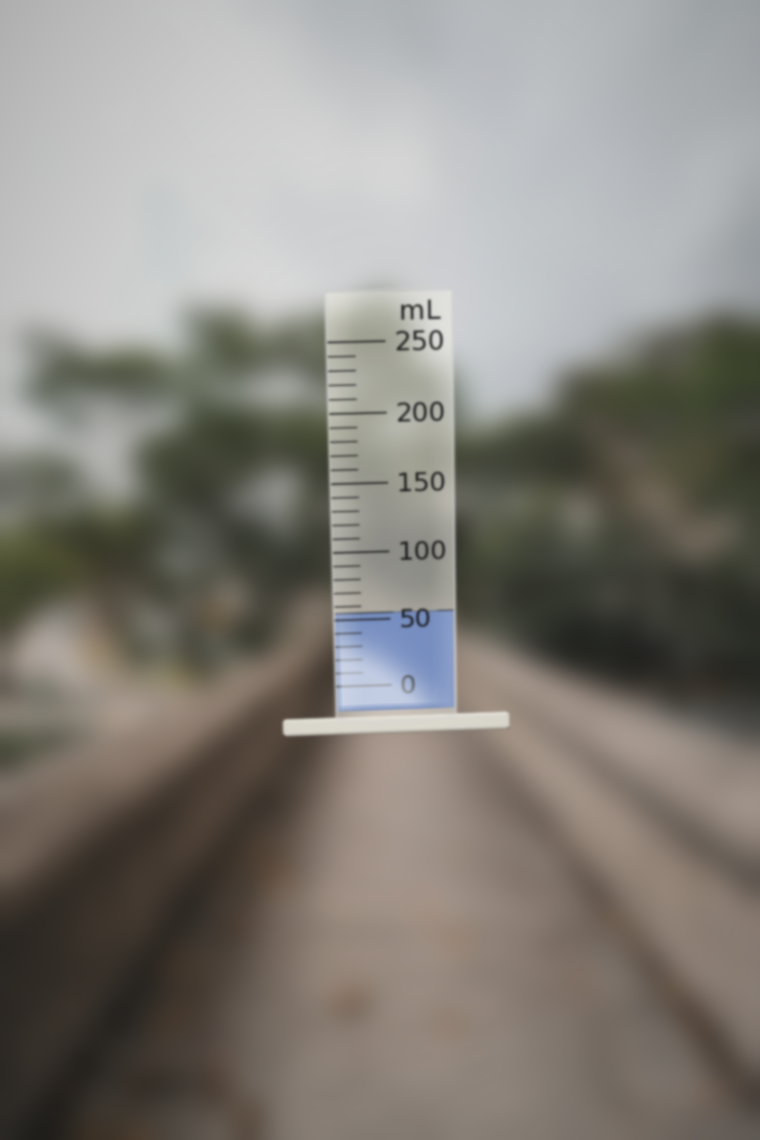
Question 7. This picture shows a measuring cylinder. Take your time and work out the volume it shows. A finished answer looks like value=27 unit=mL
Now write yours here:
value=55 unit=mL
